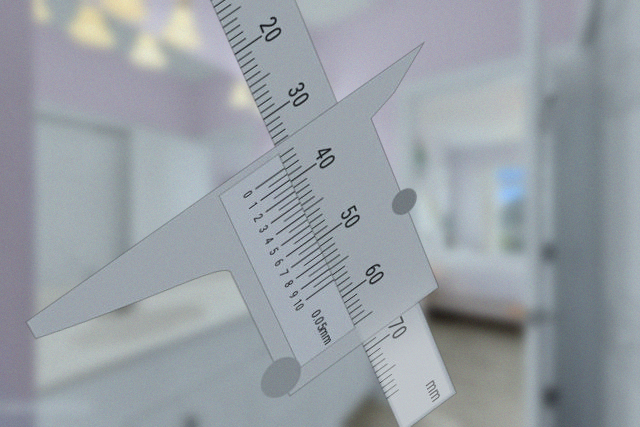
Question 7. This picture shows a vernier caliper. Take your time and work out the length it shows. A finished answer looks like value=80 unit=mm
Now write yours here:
value=37.8 unit=mm
